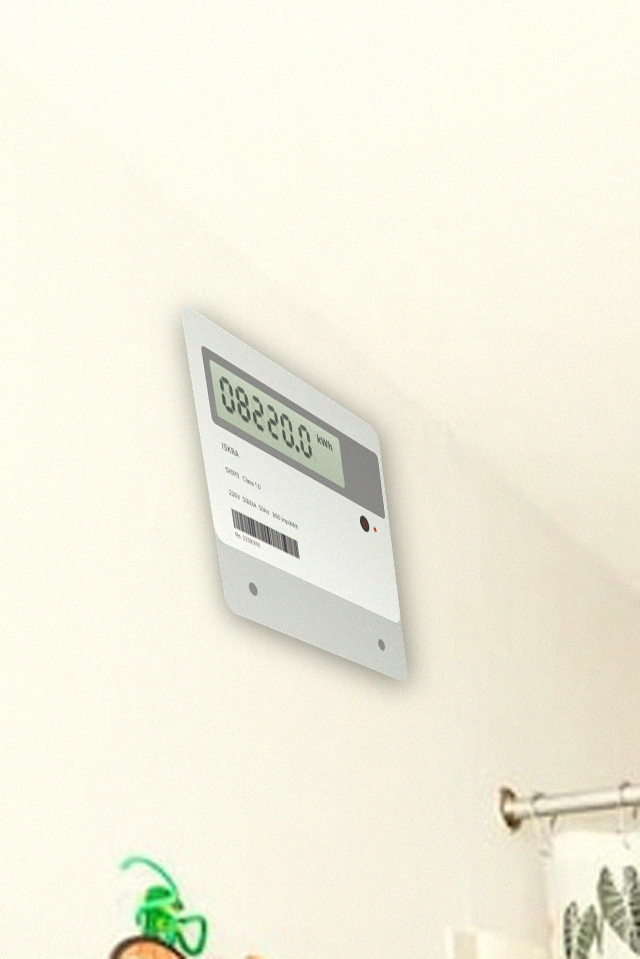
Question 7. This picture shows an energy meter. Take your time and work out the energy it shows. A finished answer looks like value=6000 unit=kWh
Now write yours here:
value=8220.0 unit=kWh
